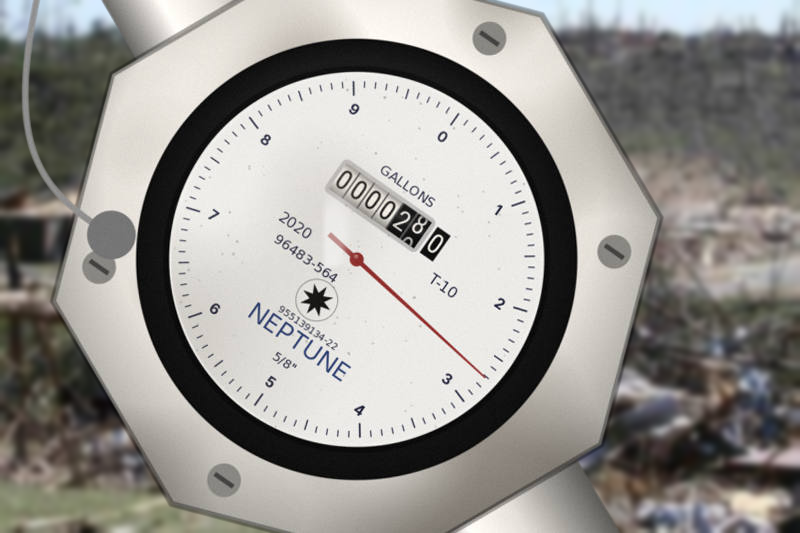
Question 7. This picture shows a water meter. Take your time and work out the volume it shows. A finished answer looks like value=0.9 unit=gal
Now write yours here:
value=282.7 unit=gal
